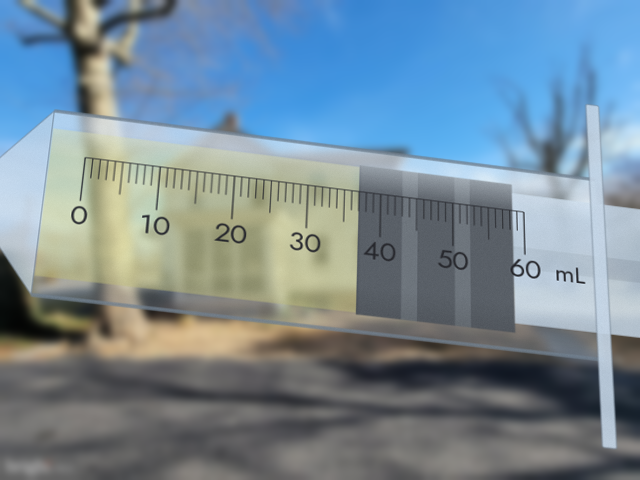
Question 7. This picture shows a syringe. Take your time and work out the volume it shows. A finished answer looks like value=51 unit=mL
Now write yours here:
value=37 unit=mL
